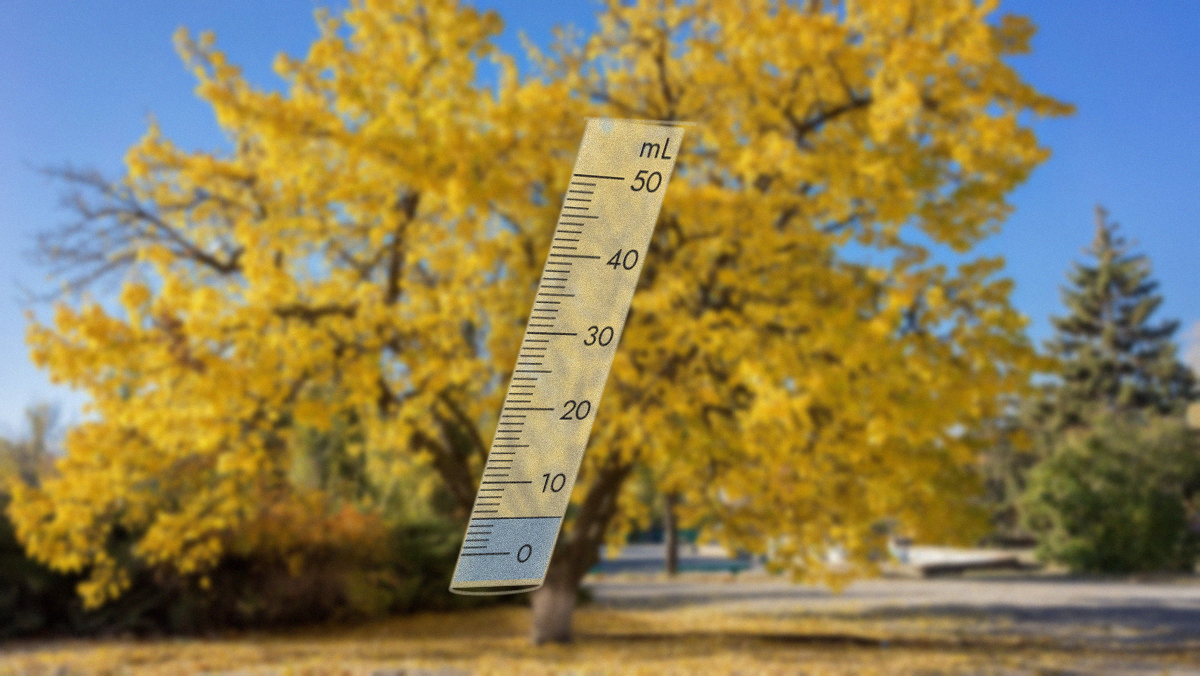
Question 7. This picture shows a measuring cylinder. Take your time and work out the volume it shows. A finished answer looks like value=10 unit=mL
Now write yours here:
value=5 unit=mL
